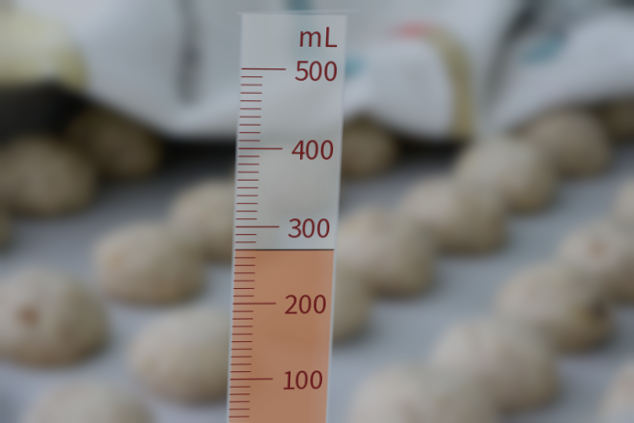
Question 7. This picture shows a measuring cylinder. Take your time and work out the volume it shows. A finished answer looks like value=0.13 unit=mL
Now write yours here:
value=270 unit=mL
